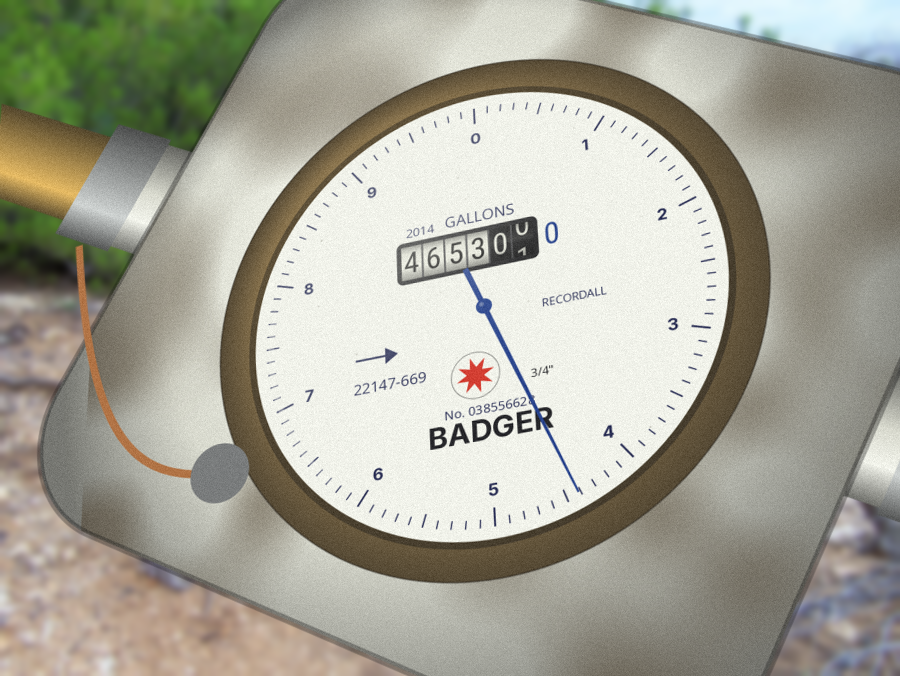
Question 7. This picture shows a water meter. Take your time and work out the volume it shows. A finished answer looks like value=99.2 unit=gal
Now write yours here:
value=4653004.4 unit=gal
